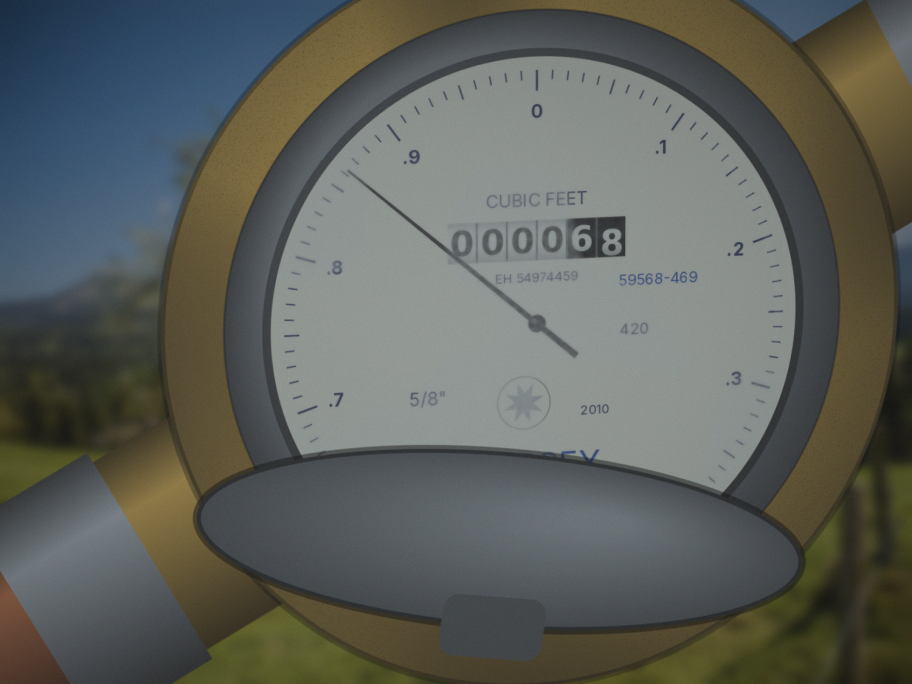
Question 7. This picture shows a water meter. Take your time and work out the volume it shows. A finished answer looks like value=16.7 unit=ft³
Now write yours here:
value=67.86 unit=ft³
